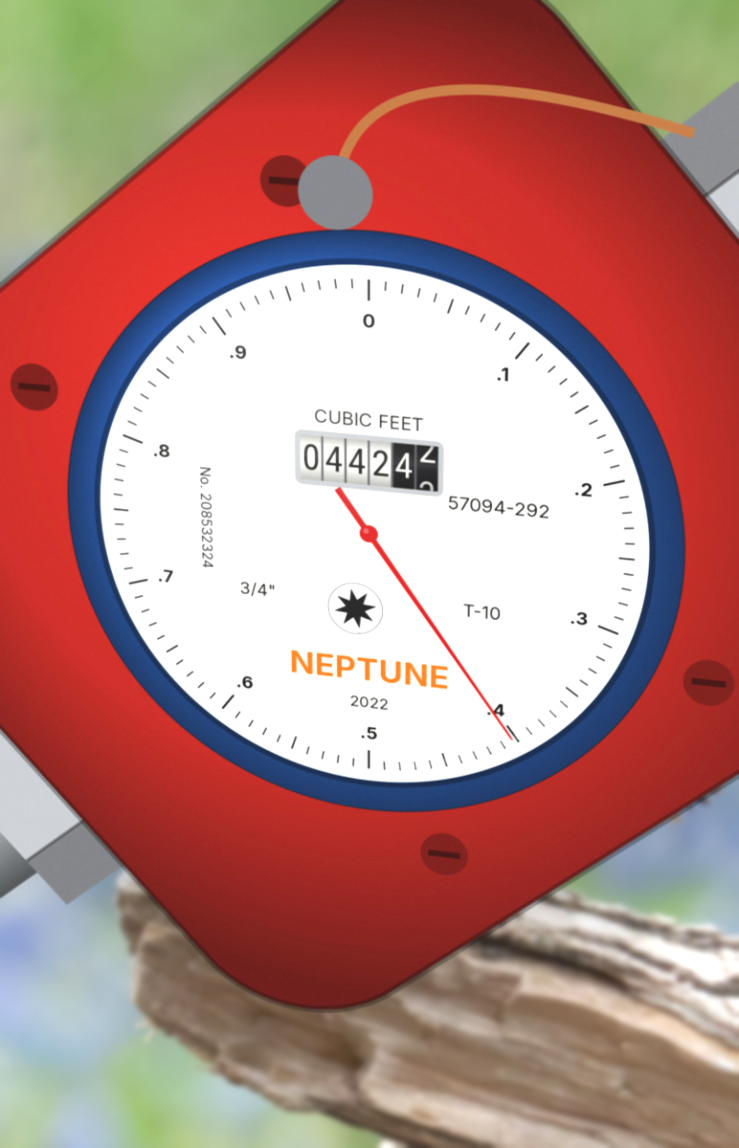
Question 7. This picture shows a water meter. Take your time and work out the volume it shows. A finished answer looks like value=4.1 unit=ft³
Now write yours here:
value=44242.40 unit=ft³
